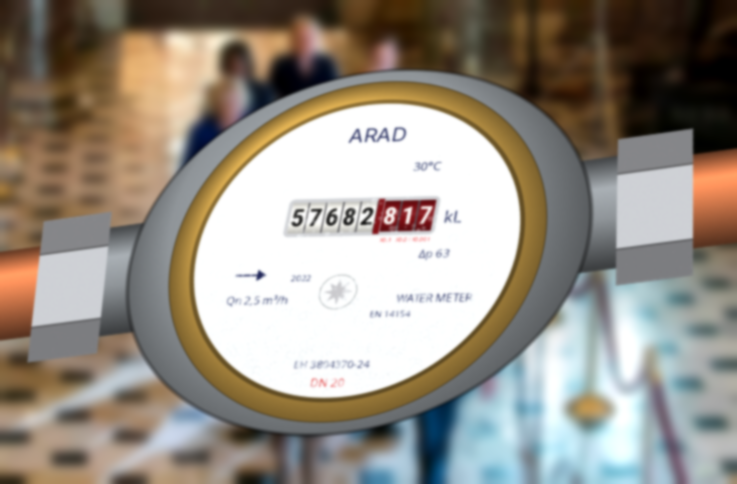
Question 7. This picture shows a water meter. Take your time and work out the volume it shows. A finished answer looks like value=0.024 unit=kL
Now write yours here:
value=57682.817 unit=kL
